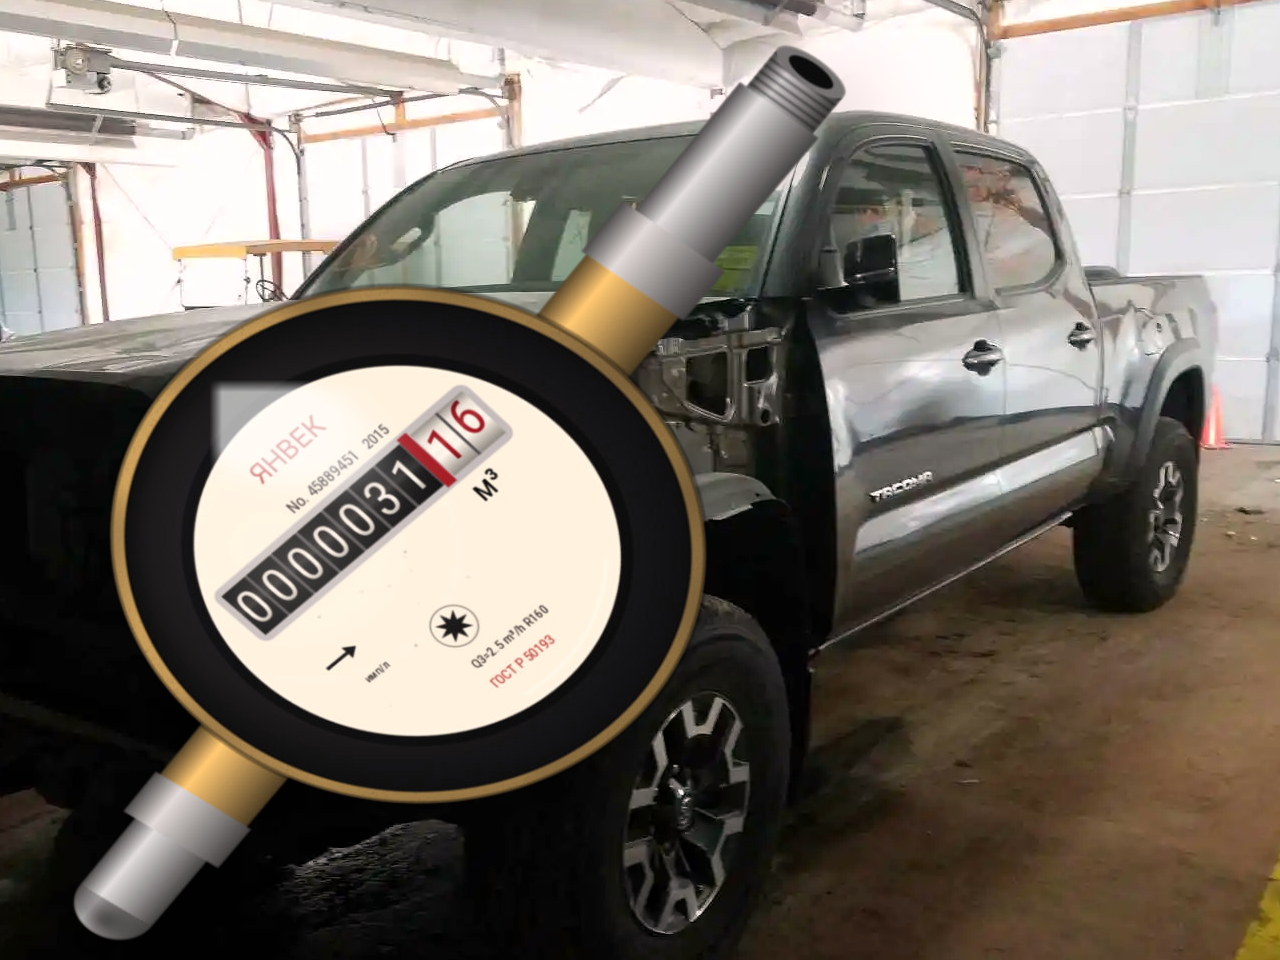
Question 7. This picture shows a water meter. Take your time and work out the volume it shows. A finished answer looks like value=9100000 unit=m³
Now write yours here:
value=31.16 unit=m³
